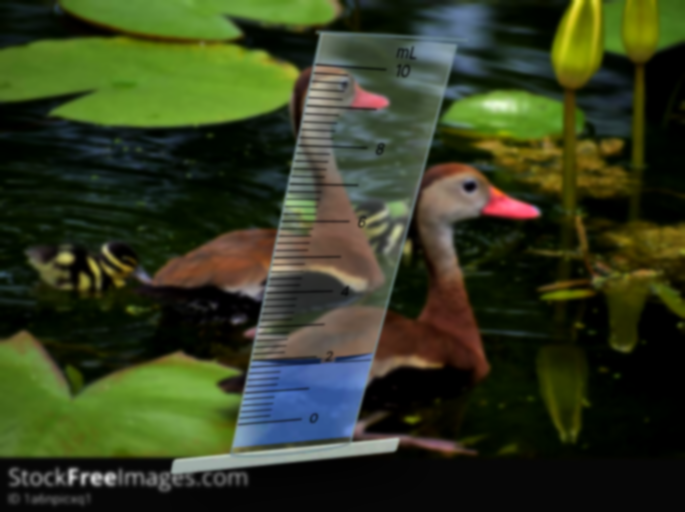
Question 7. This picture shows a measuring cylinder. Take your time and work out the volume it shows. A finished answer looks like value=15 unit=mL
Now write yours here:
value=1.8 unit=mL
